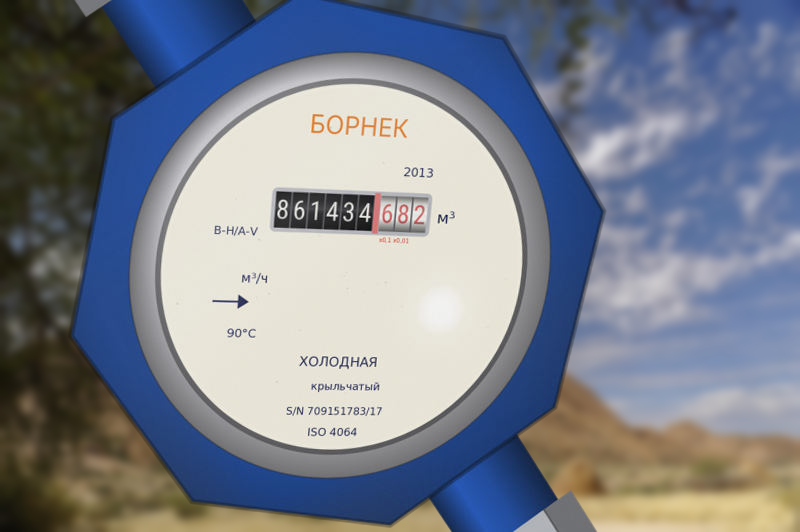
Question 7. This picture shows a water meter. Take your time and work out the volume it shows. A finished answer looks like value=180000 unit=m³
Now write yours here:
value=861434.682 unit=m³
